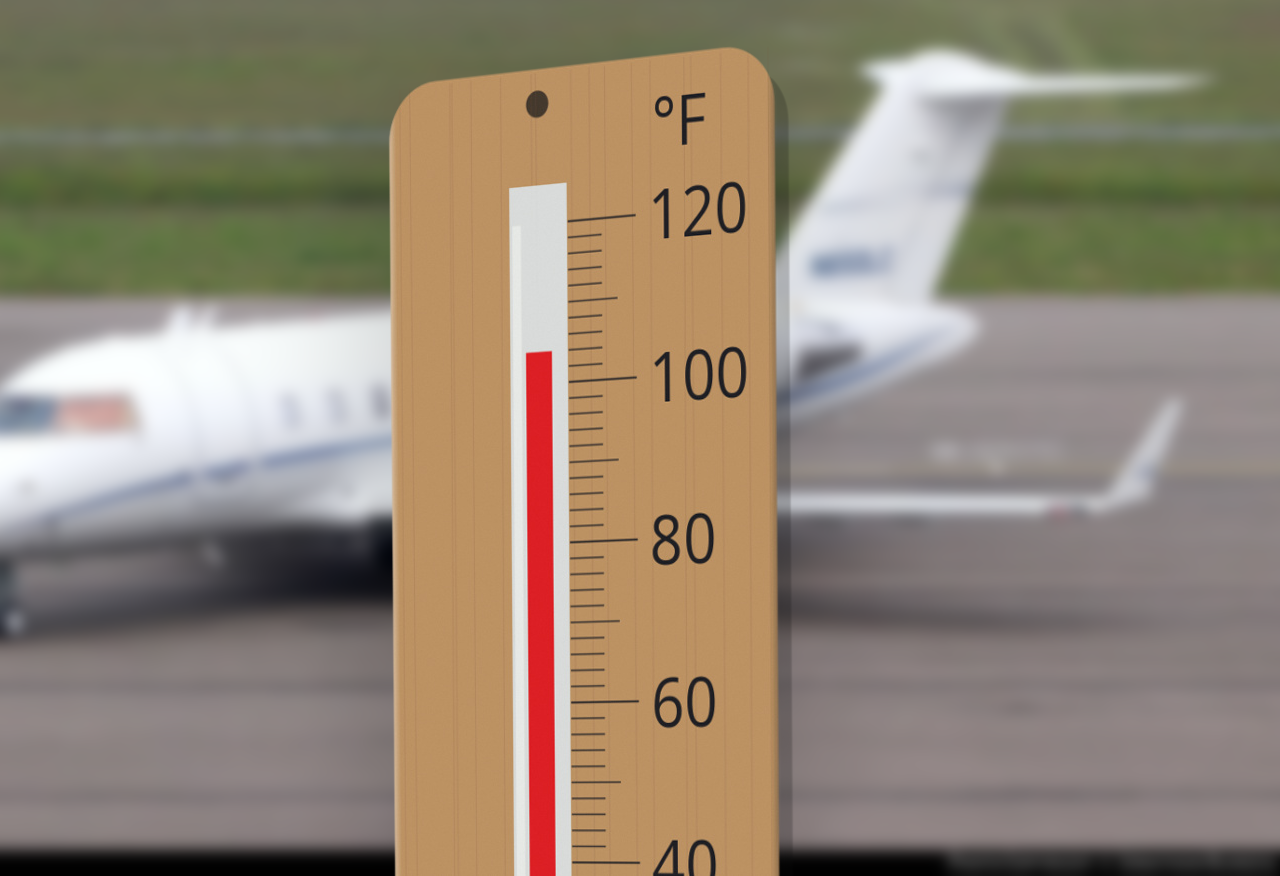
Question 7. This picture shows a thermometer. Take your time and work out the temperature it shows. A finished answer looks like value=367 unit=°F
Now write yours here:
value=104 unit=°F
